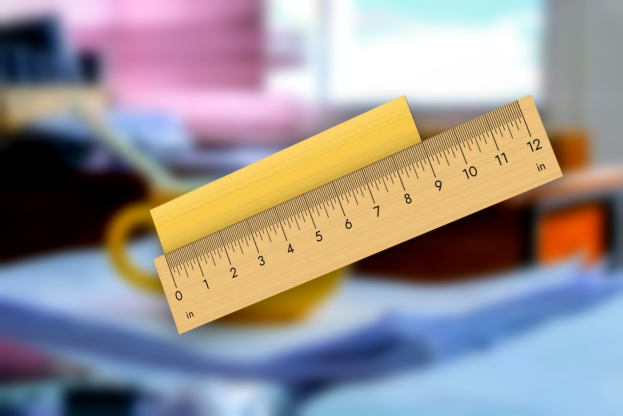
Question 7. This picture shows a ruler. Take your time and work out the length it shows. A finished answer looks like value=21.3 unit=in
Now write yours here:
value=9 unit=in
